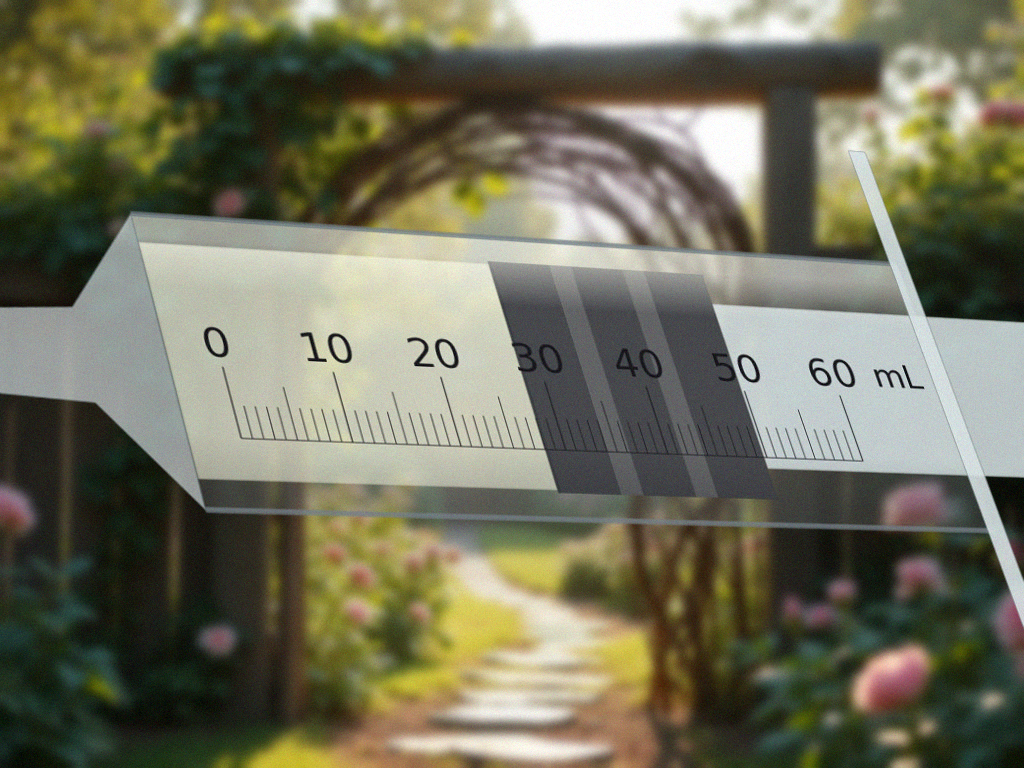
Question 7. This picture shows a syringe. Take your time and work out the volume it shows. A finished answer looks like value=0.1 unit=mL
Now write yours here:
value=28 unit=mL
